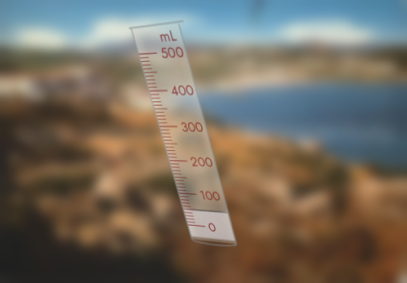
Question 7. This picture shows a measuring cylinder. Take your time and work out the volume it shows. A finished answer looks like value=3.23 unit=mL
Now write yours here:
value=50 unit=mL
